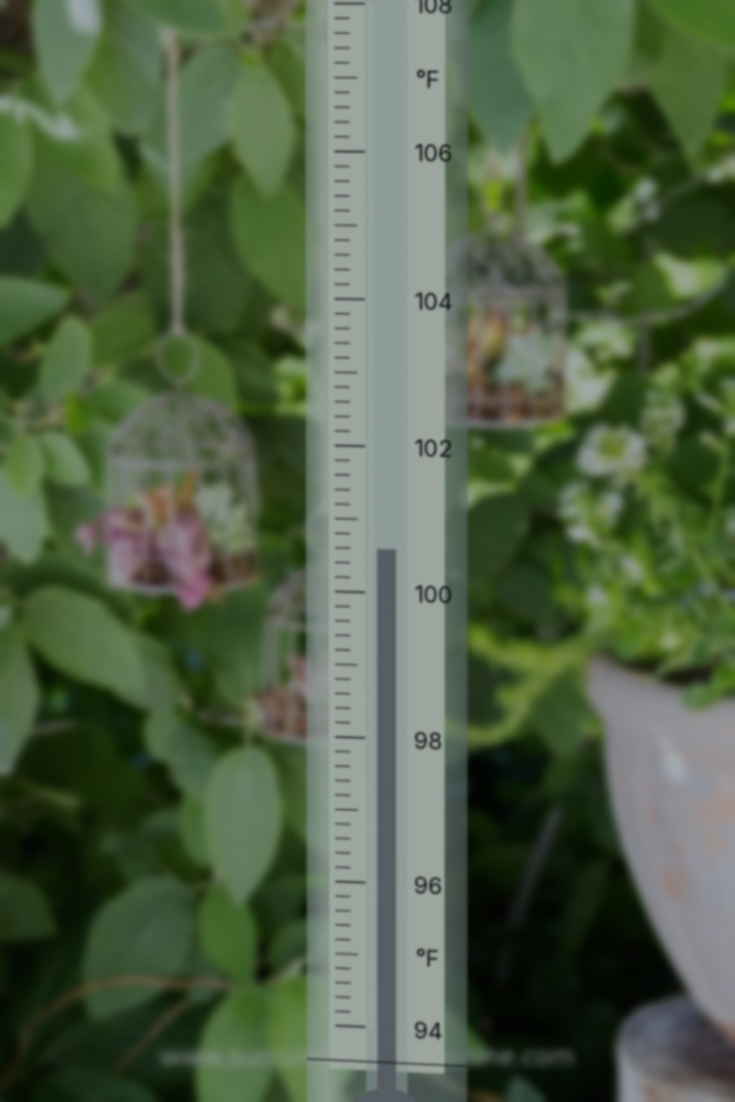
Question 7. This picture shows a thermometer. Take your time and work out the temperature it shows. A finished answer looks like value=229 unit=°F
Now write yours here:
value=100.6 unit=°F
